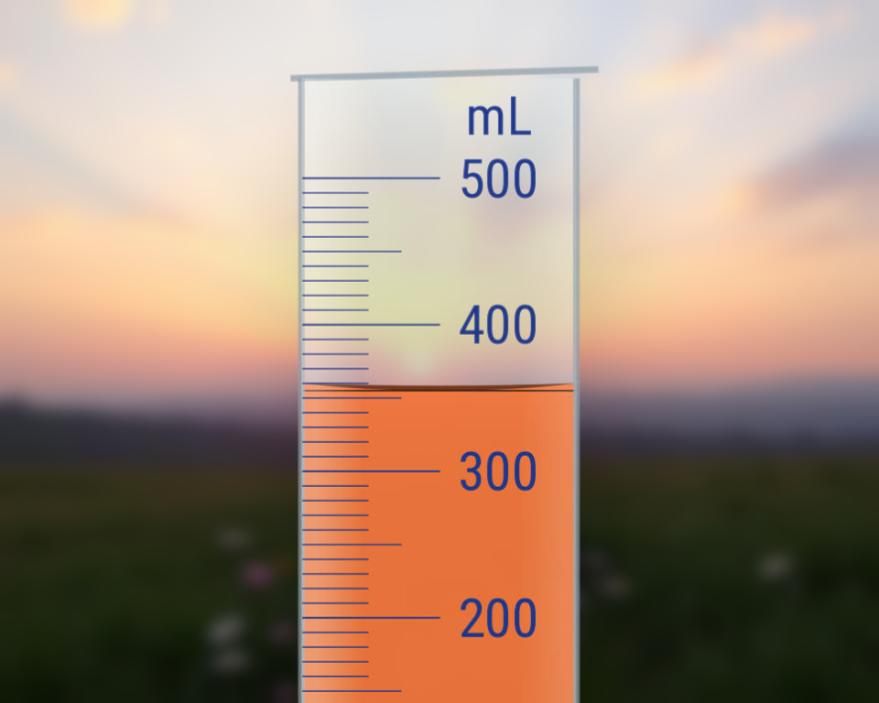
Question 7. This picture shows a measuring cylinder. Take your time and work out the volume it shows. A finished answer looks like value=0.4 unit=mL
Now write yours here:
value=355 unit=mL
